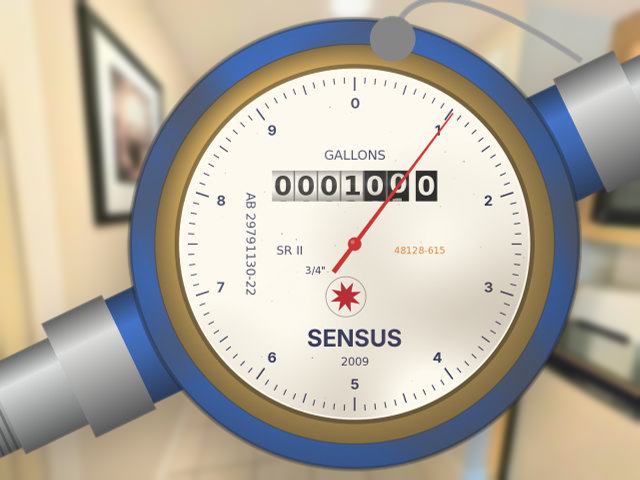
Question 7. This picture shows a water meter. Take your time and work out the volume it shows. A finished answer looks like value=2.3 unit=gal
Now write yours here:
value=1001.0 unit=gal
